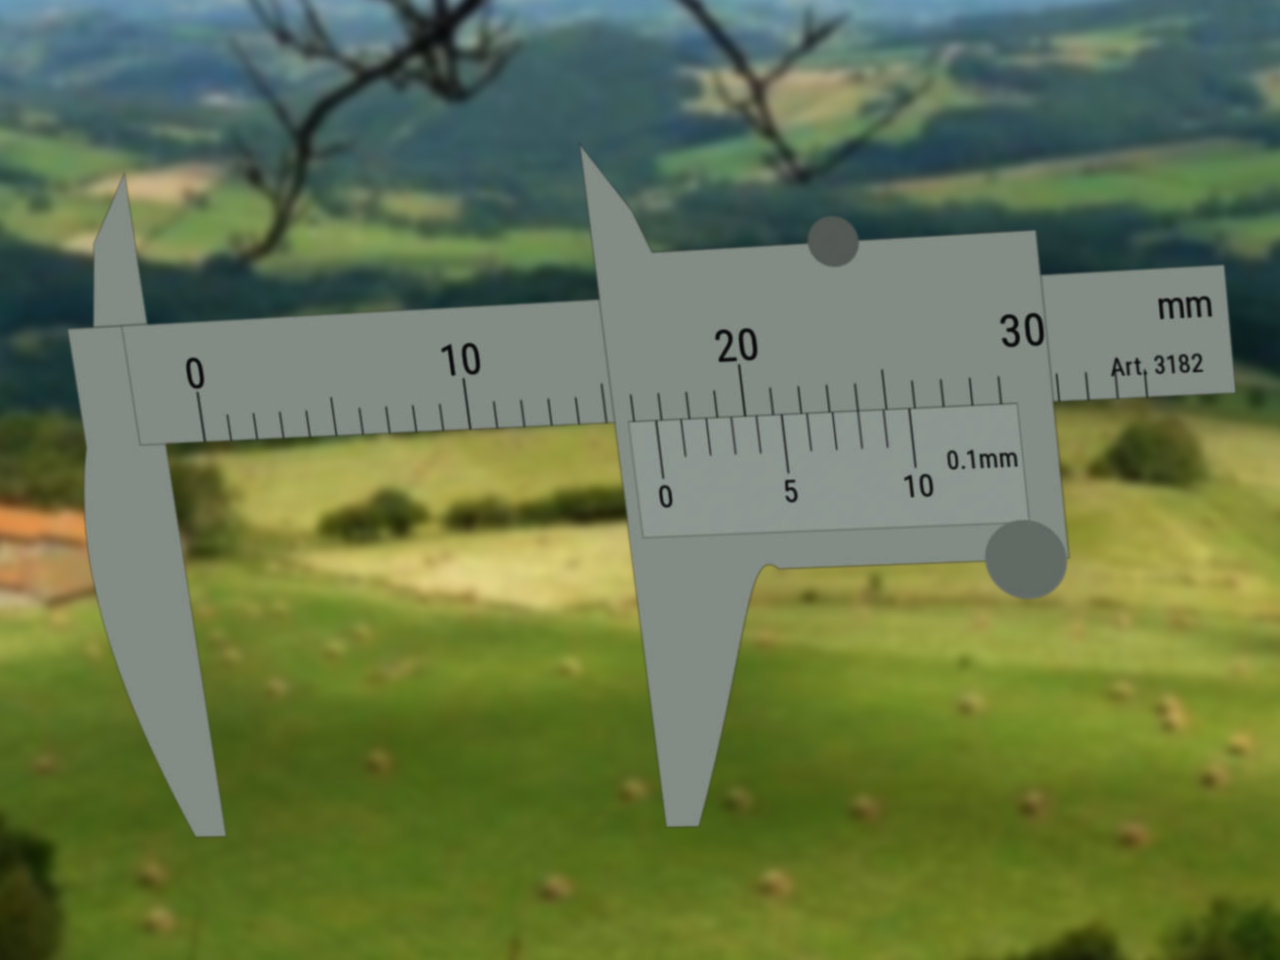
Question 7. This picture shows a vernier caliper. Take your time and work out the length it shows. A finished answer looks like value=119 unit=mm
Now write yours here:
value=16.8 unit=mm
